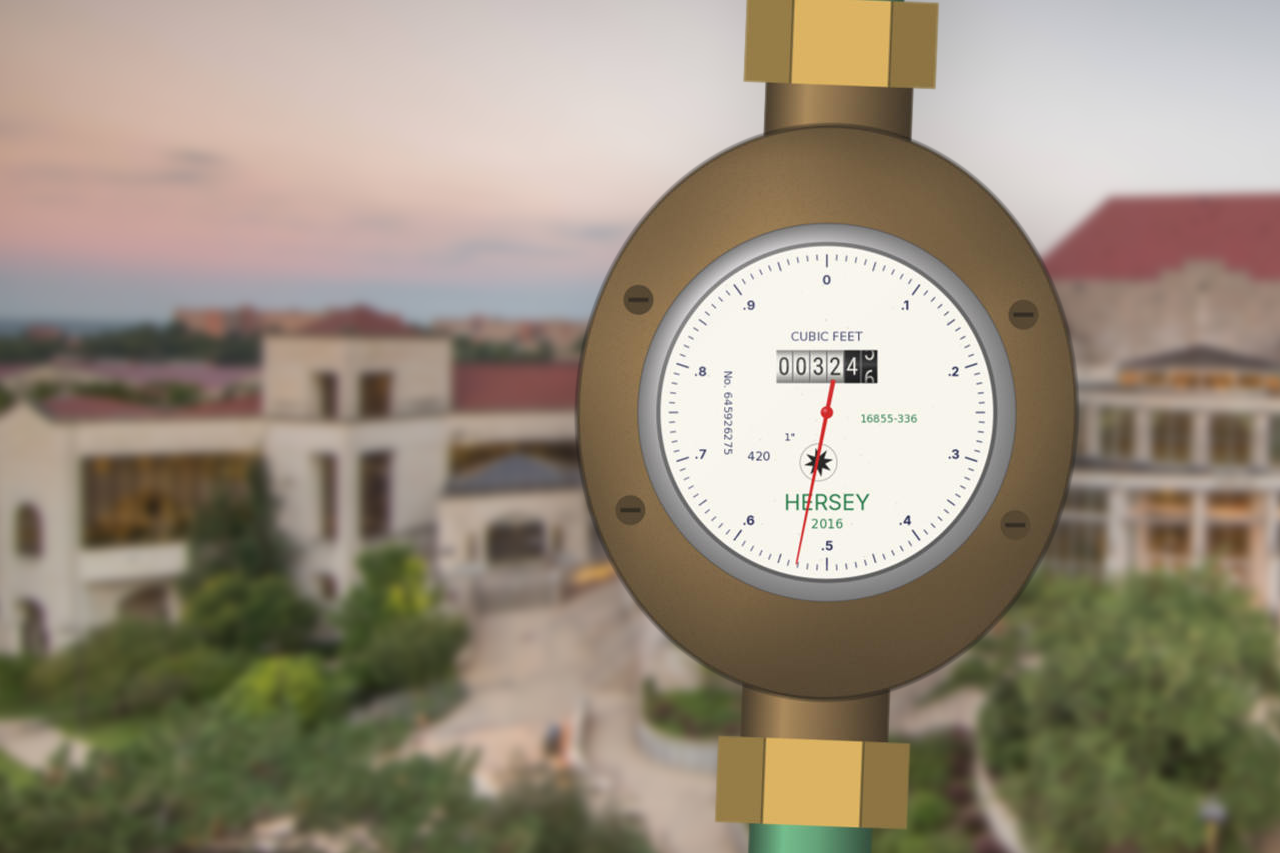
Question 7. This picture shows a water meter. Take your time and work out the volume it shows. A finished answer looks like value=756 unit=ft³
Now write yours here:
value=3245.53 unit=ft³
